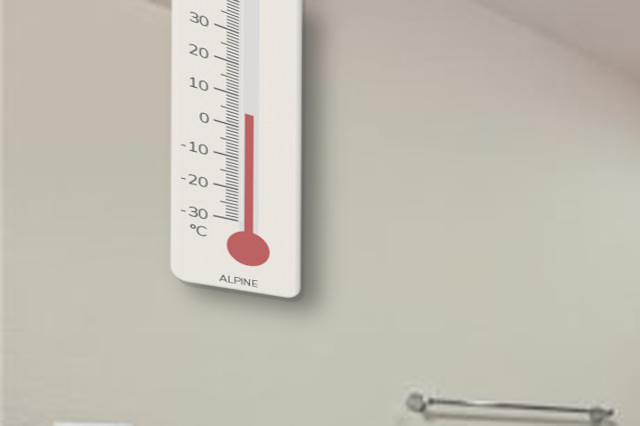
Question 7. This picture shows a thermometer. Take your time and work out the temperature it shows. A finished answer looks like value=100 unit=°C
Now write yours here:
value=5 unit=°C
